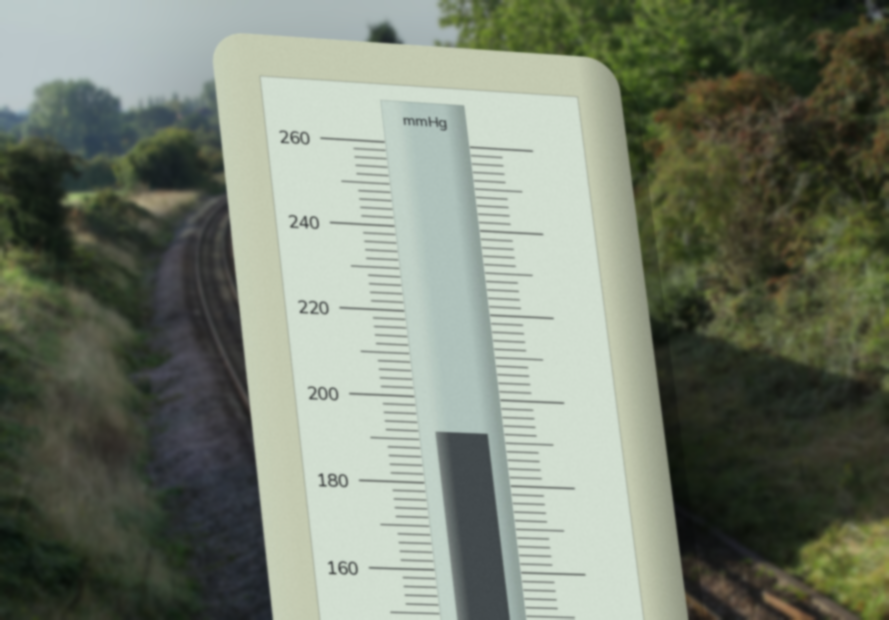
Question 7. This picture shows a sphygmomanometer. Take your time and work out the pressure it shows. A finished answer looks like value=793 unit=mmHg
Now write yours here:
value=192 unit=mmHg
